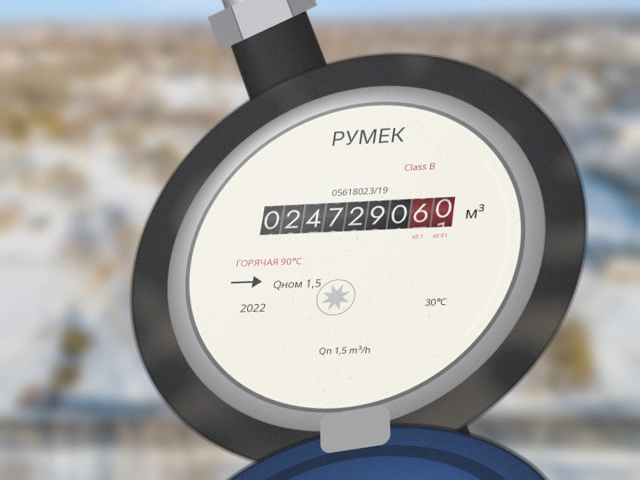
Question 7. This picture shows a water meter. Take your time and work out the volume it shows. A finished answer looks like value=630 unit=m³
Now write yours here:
value=247290.60 unit=m³
